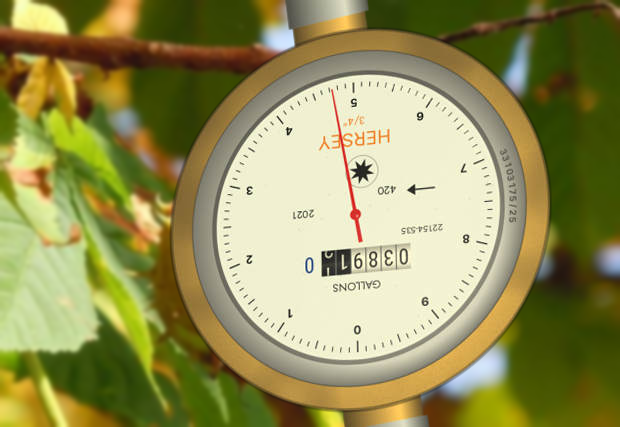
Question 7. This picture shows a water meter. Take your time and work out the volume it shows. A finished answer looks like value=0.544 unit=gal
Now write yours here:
value=389114.7 unit=gal
